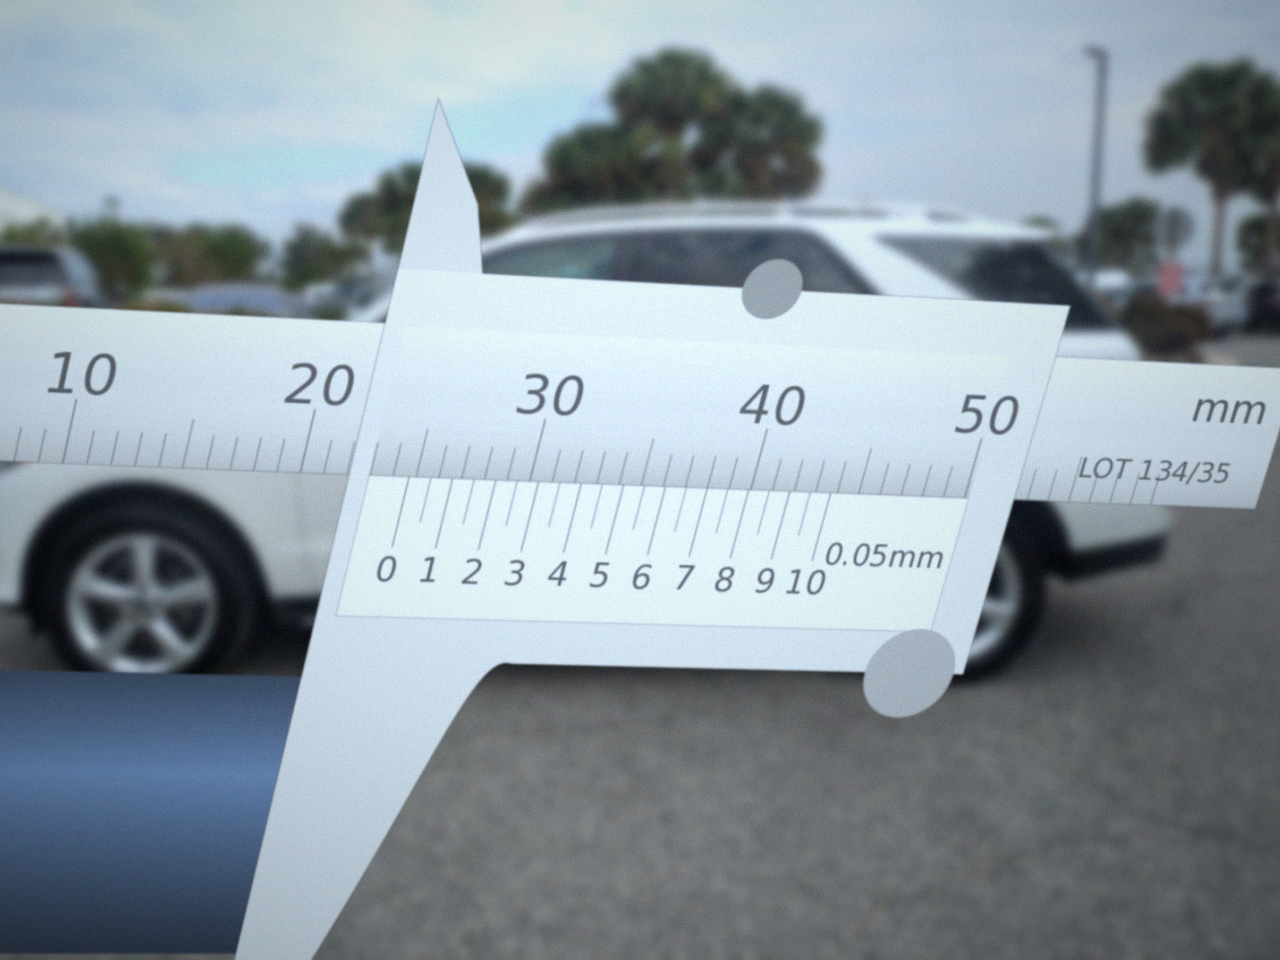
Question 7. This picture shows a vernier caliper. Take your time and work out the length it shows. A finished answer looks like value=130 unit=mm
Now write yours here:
value=24.7 unit=mm
